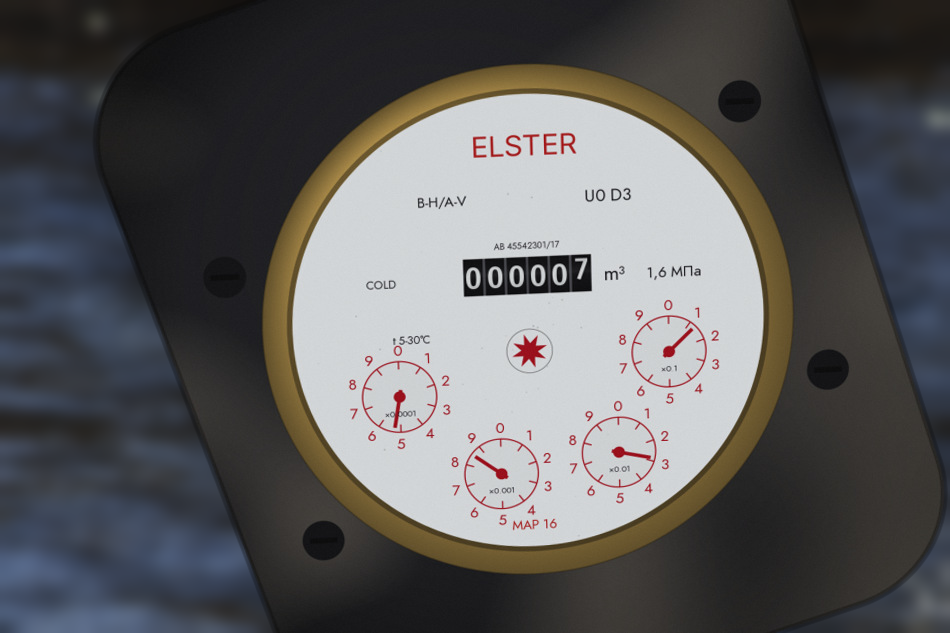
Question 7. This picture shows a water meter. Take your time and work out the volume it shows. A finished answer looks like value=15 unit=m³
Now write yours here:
value=7.1285 unit=m³
